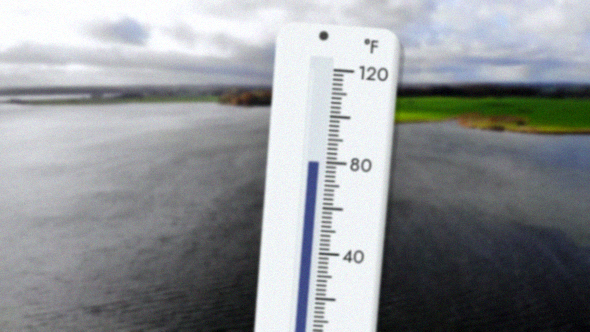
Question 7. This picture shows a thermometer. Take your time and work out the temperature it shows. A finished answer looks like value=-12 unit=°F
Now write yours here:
value=80 unit=°F
